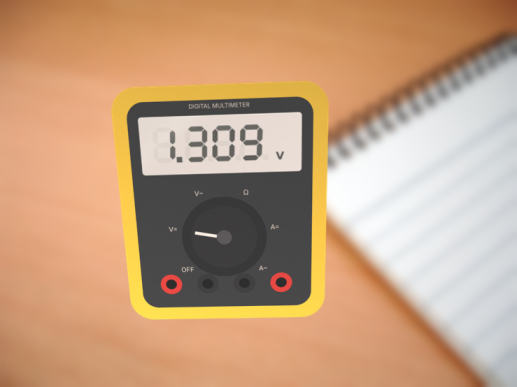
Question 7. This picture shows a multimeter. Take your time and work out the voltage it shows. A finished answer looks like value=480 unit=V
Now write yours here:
value=1.309 unit=V
